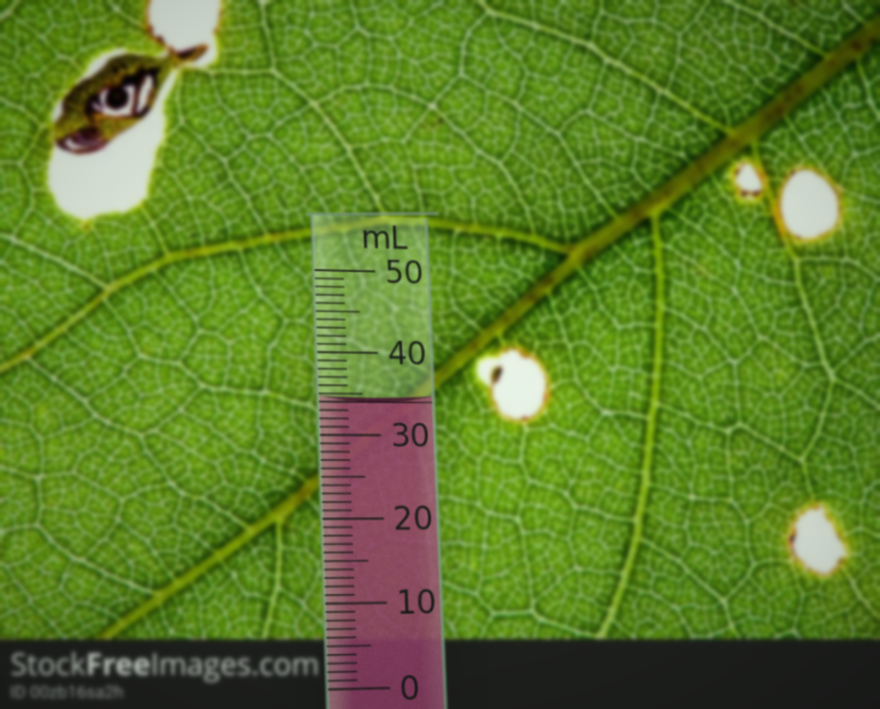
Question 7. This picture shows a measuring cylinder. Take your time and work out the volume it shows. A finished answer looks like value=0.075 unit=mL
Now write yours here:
value=34 unit=mL
